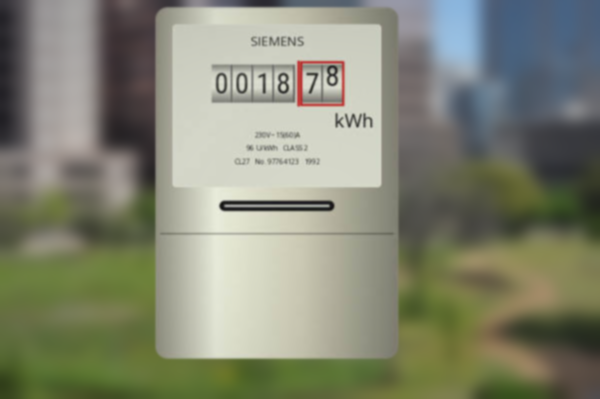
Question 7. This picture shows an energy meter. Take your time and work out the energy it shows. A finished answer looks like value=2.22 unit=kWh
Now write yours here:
value=18.78 unit=kWh
